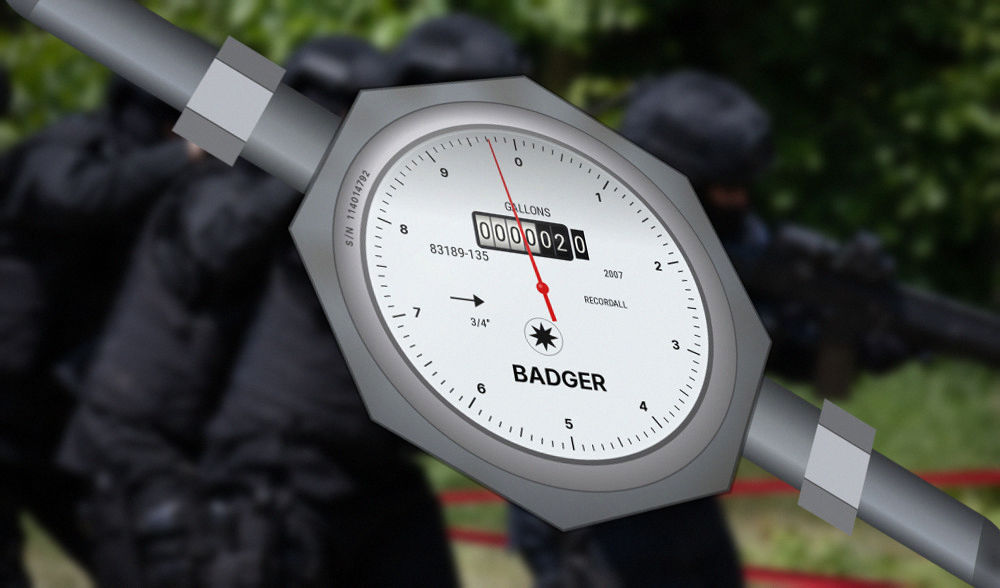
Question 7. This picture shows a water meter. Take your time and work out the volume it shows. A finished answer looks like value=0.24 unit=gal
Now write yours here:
value=19.7 unit=gal
